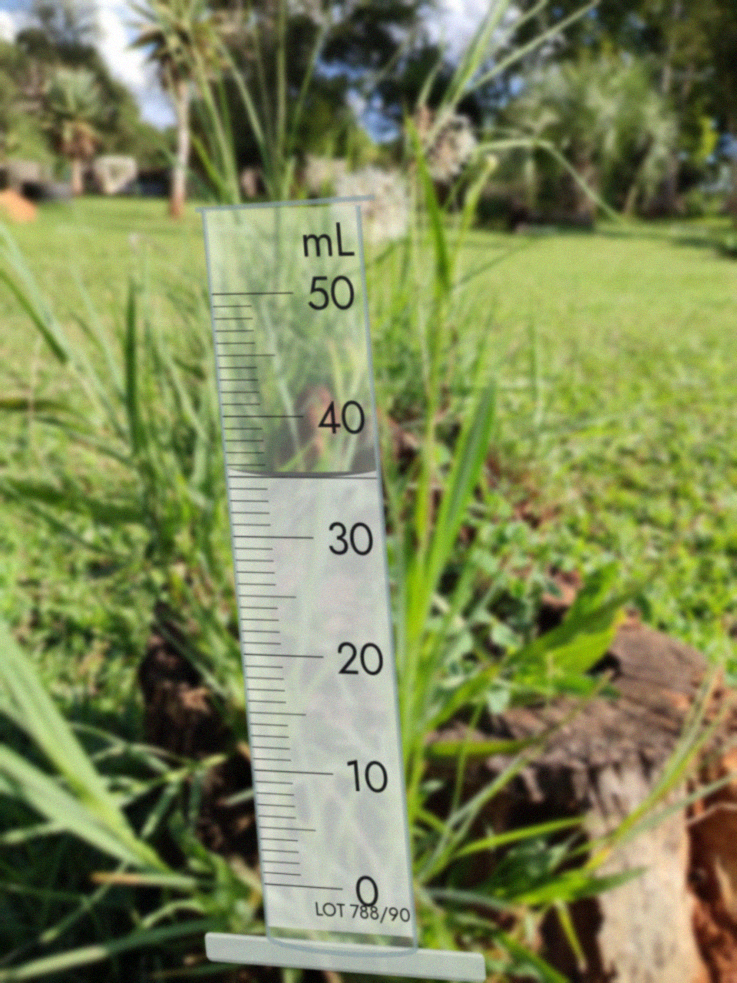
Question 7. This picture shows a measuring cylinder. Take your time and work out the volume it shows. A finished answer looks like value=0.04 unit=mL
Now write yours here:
value=35 unit=mL
